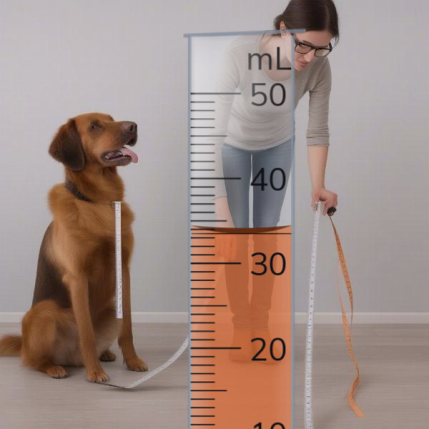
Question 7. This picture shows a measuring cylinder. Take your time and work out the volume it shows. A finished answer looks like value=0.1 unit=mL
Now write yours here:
value=33.5 unit=mL
